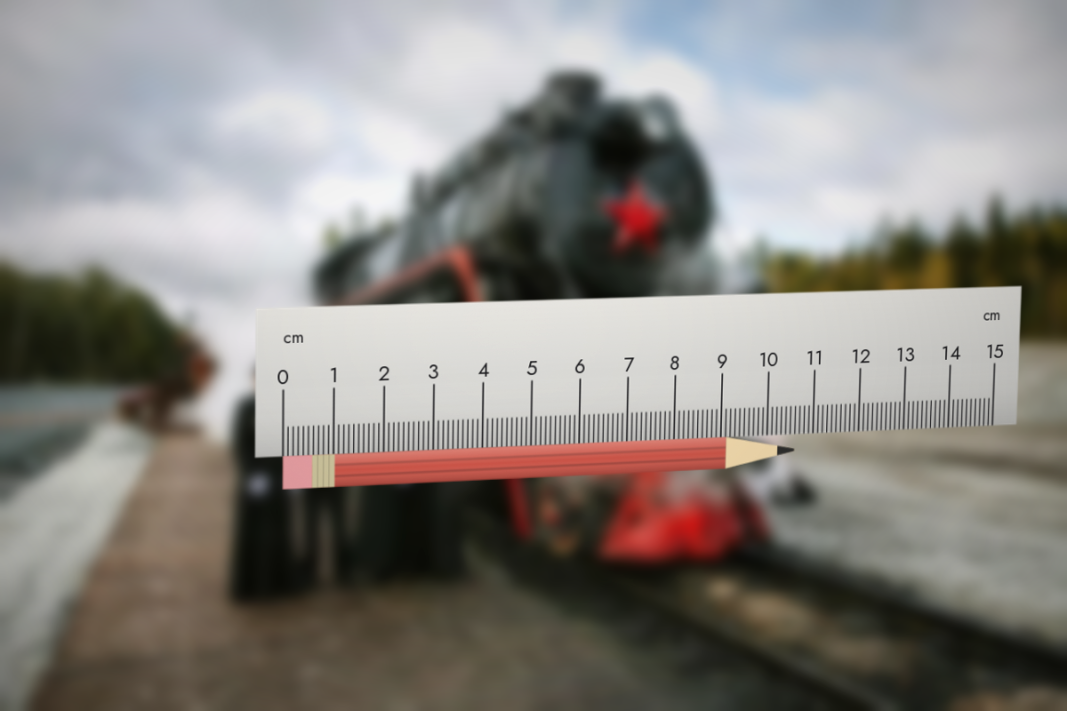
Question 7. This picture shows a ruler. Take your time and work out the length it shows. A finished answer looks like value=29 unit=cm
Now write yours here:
value=10.6 unit=cm
